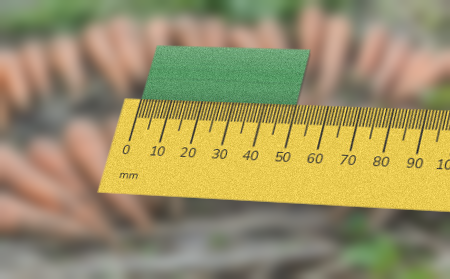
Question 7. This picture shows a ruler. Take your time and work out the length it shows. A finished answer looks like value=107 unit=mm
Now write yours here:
value=50 unit=mm
